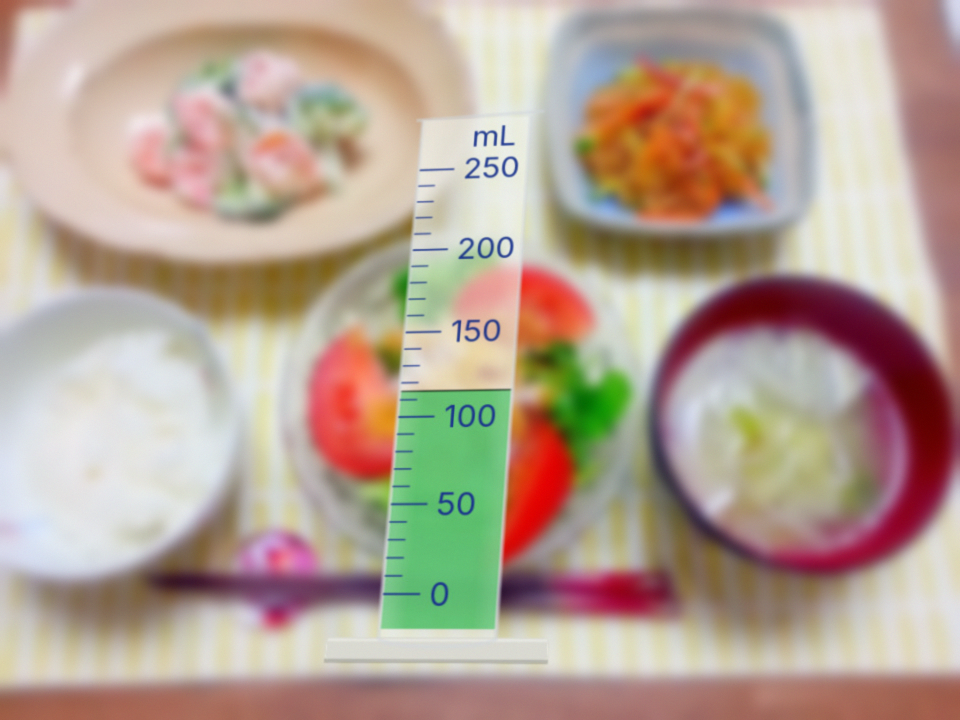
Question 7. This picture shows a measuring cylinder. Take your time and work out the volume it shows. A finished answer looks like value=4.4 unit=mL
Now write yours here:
value=115 unit=mL
